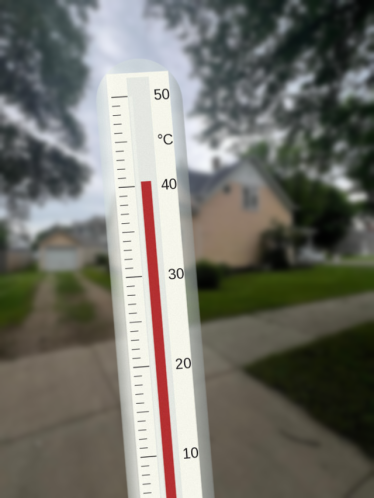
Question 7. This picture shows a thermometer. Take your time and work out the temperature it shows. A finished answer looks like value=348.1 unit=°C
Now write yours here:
value=40.5 unit=°C
